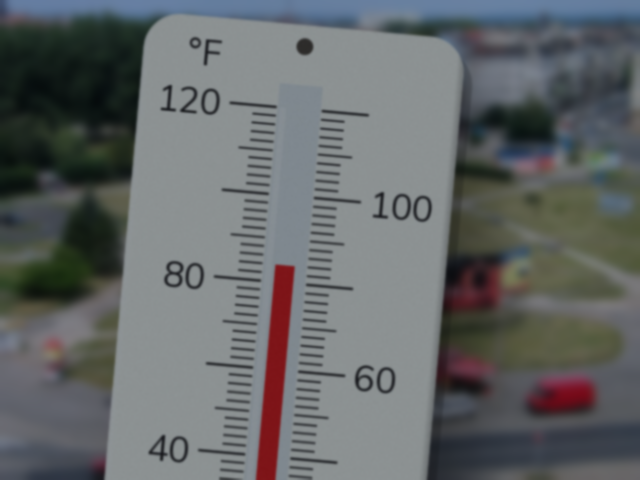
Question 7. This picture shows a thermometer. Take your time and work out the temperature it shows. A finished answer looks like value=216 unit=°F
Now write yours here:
value=84 unit=°F
